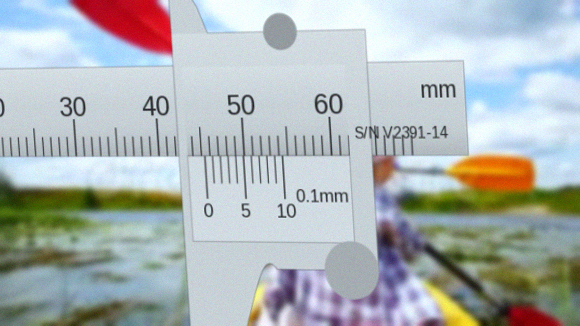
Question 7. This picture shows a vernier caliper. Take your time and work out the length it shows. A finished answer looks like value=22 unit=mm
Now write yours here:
value=45.4 unit=mm
